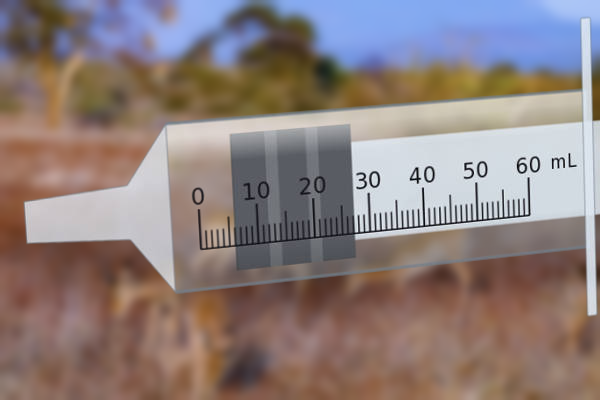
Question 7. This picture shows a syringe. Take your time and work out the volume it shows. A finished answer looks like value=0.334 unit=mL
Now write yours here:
value=6 unit=mL
